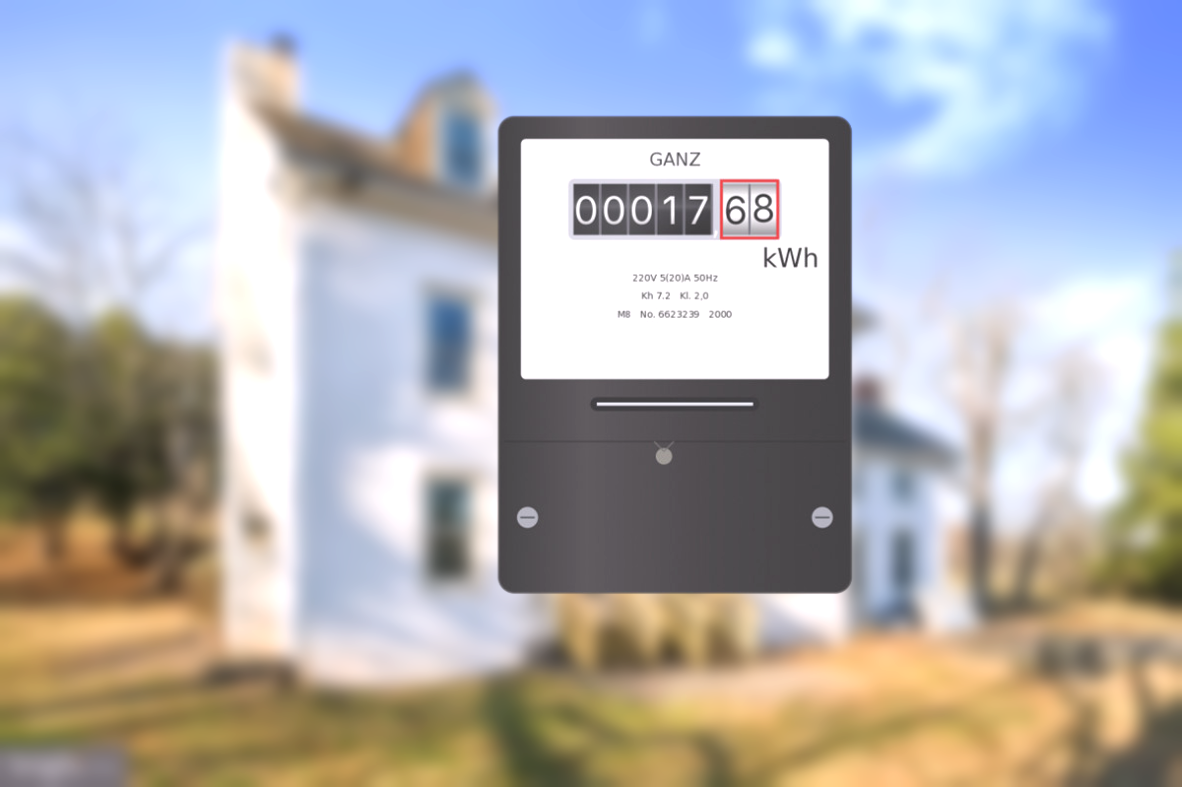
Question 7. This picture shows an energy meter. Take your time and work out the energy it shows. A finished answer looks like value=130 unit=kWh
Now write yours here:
value=17.68 unit=kWh
